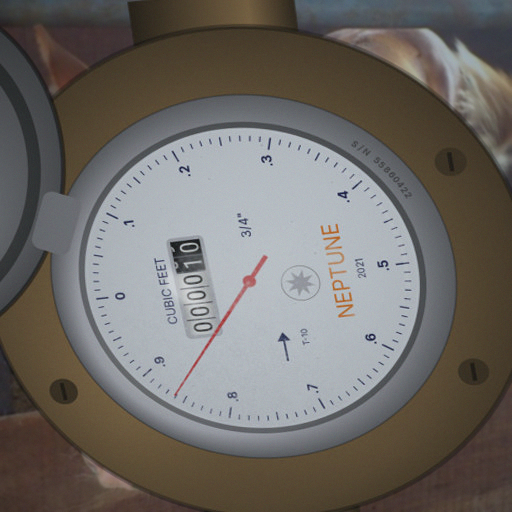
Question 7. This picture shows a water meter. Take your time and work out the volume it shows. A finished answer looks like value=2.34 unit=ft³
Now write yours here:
value=9.86 unit=ft³
